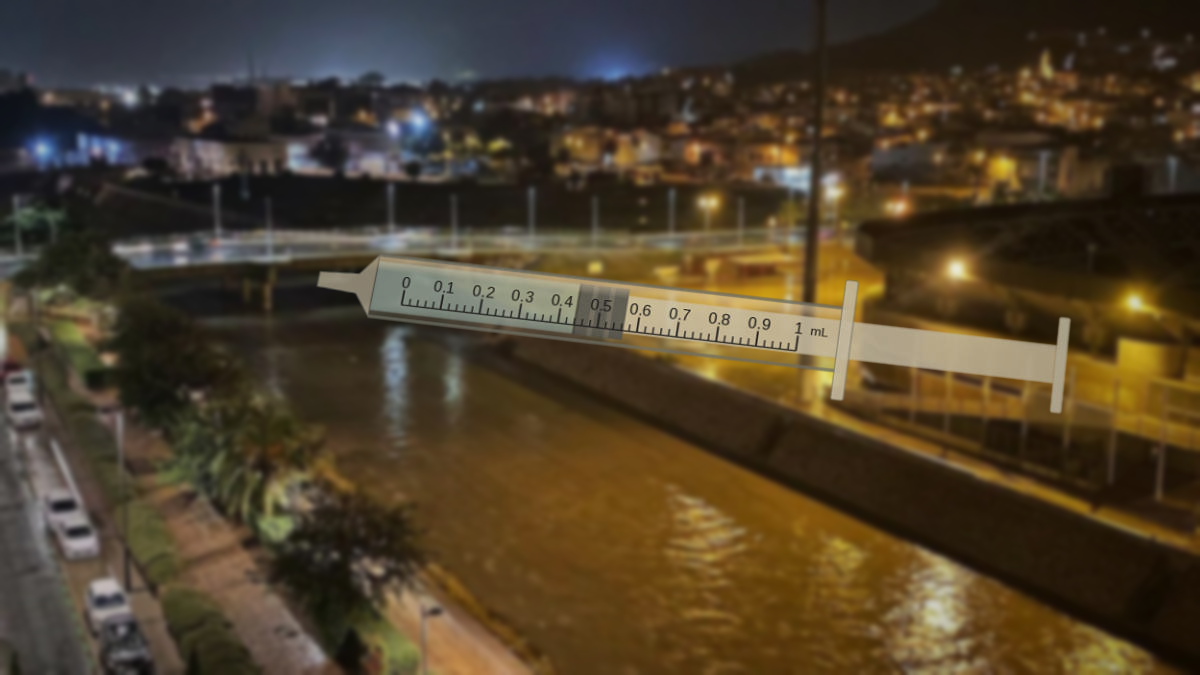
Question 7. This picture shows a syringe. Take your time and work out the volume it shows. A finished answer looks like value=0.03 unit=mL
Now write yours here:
value=0.44 unit=mL
